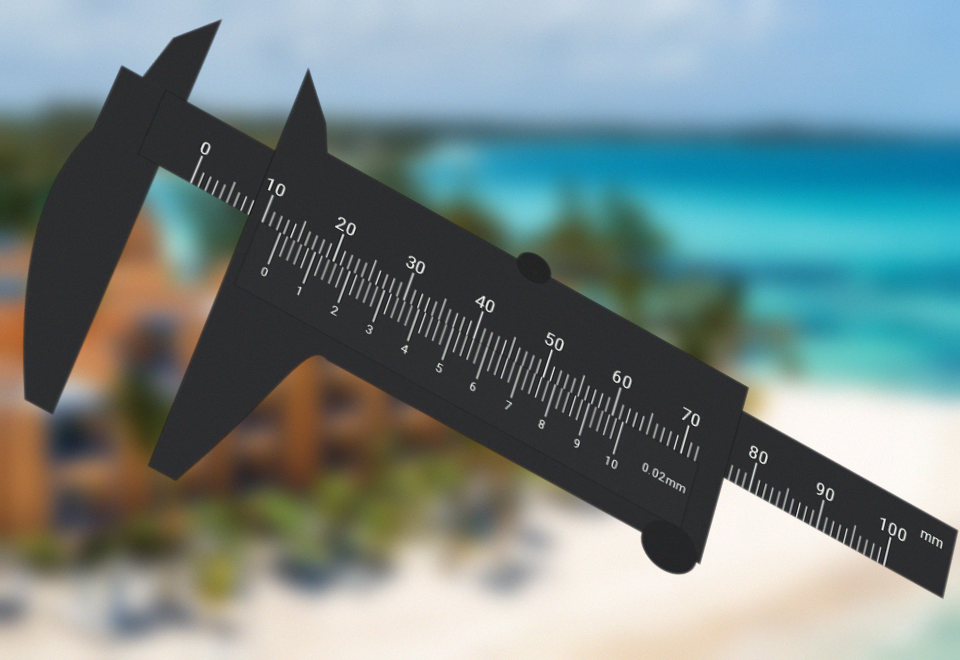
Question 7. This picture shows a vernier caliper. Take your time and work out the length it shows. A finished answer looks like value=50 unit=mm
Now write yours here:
value=12.6 unit=mm
